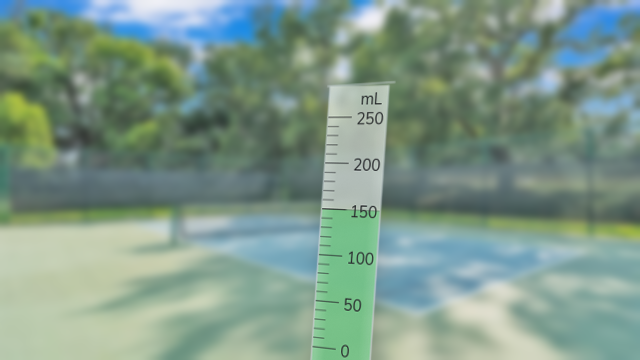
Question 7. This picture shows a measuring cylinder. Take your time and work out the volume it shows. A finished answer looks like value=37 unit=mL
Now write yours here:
value=150 unit=mL
